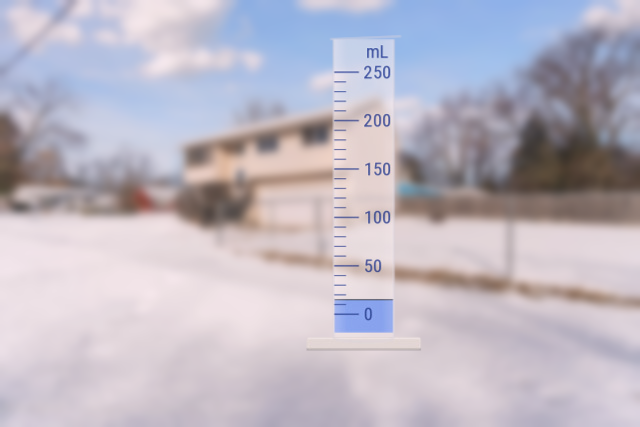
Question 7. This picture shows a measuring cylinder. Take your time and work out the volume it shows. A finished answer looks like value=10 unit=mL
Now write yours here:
value=15 unit=mL
